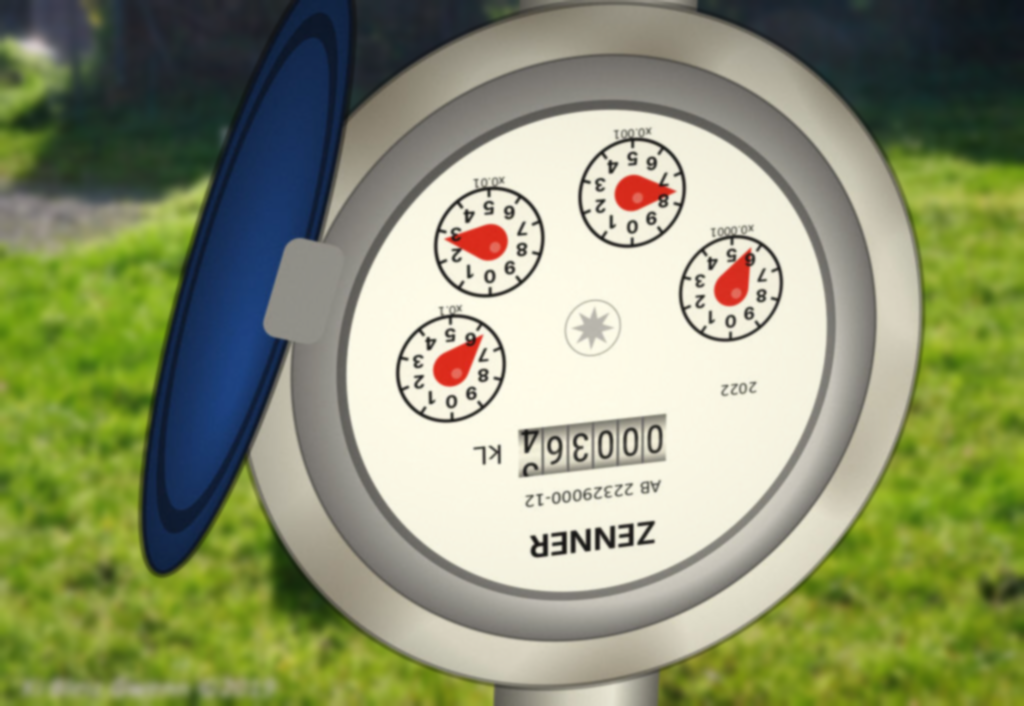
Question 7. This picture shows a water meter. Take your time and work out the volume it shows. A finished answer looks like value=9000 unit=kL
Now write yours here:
value=363.6275 unit=kL
